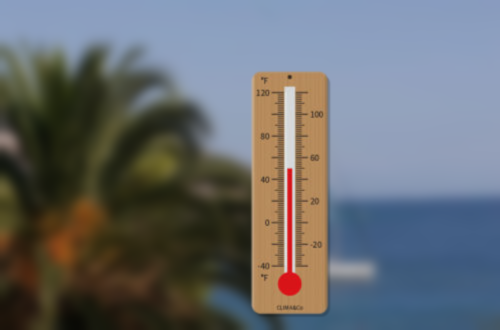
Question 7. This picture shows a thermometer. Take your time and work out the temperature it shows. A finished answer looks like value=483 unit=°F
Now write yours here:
value=50 unit=°F
